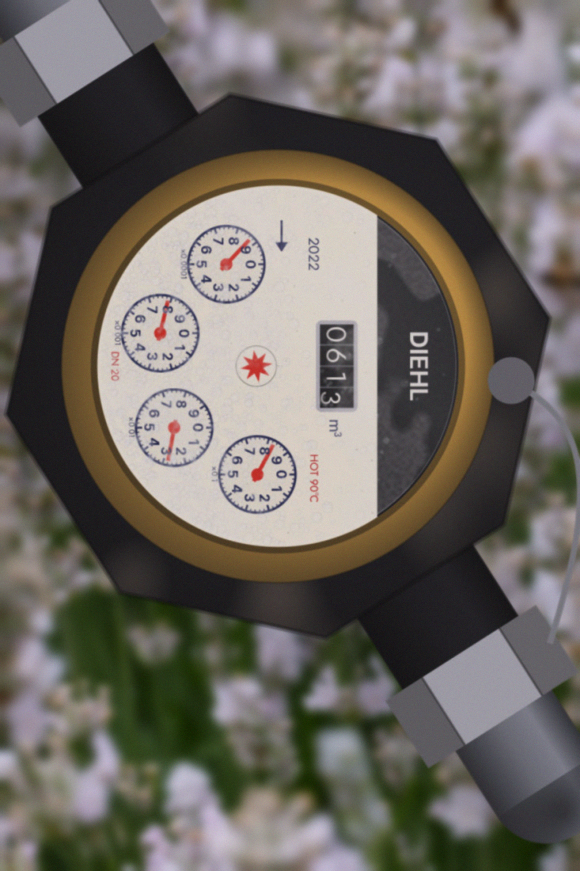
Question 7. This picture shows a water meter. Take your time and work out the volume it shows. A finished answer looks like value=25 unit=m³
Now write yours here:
value=612.8278 unit=m³
